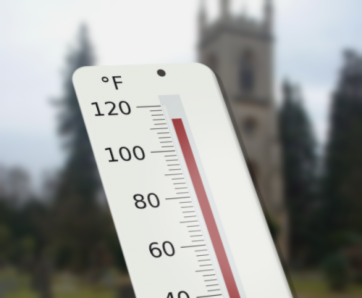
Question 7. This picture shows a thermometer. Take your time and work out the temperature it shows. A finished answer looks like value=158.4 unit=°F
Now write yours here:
value=114 unit=°F
